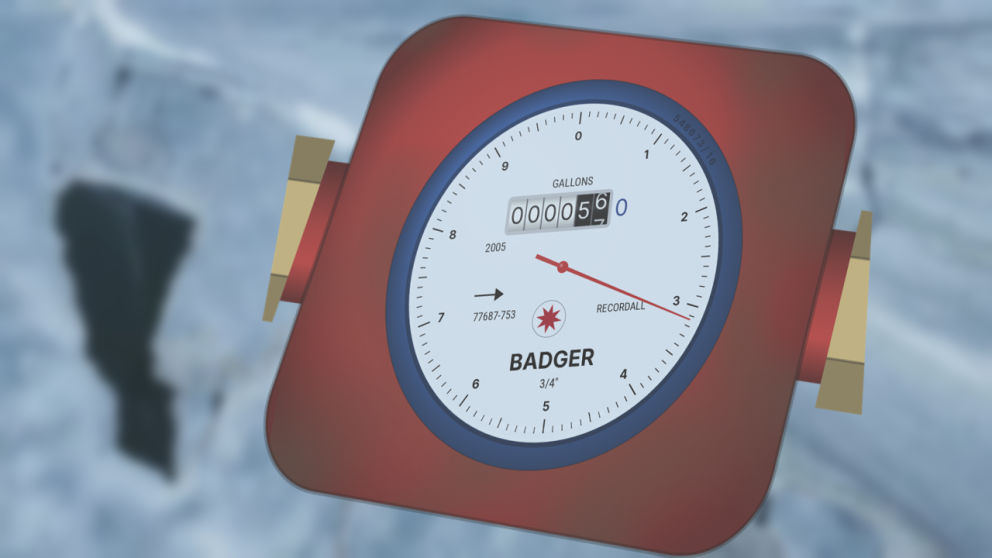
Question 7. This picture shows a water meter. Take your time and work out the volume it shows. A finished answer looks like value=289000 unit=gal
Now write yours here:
value=563.1 unit=gal
